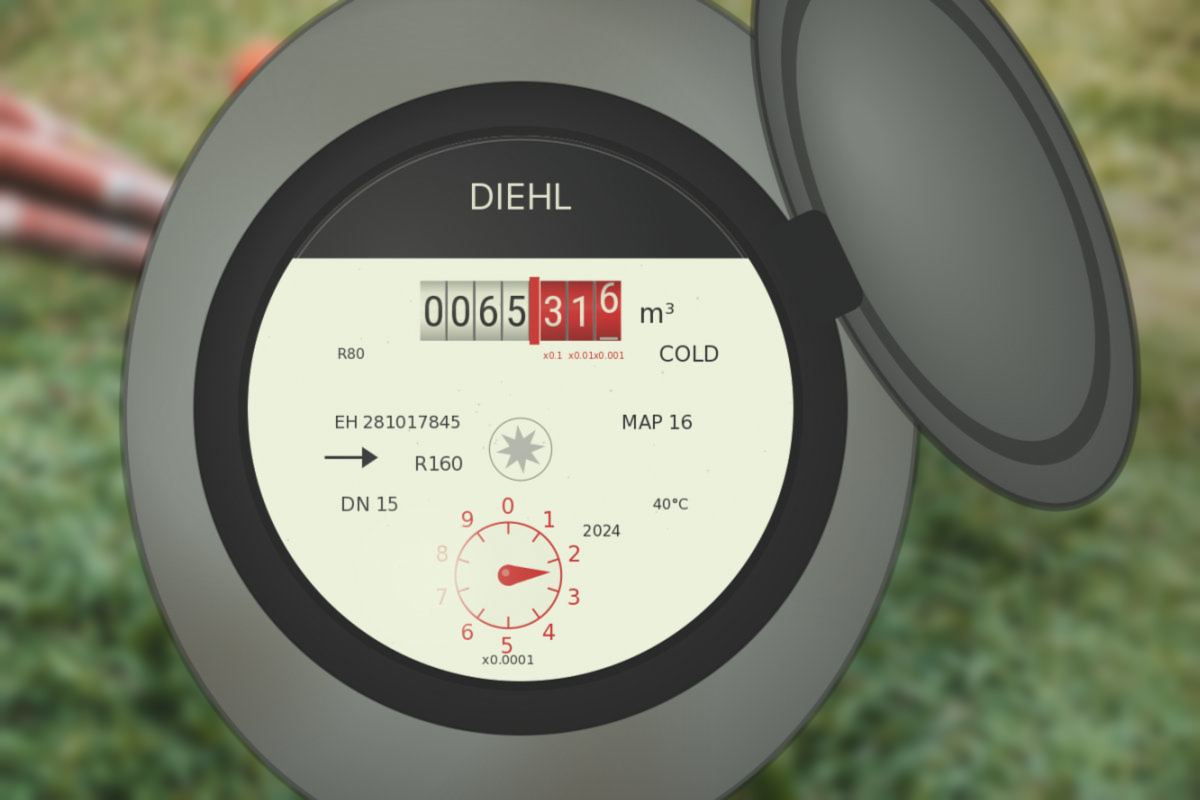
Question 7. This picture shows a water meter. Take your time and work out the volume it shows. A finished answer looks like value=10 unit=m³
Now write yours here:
value=65.3162 unit=m³
